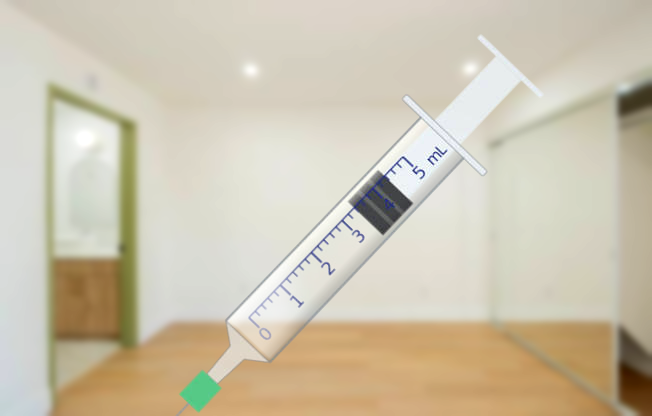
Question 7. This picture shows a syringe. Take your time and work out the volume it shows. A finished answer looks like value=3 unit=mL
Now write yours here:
value=3.4 unit=mL
